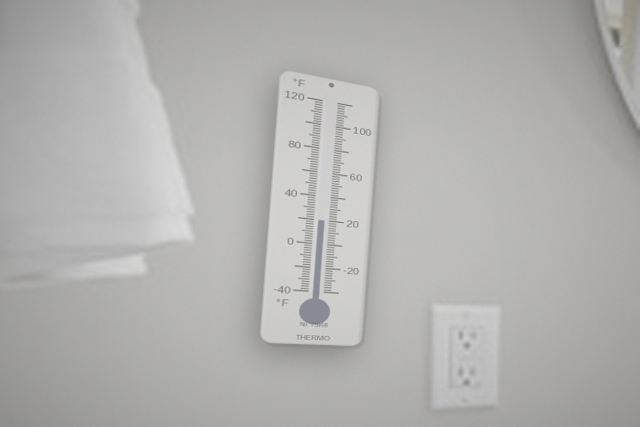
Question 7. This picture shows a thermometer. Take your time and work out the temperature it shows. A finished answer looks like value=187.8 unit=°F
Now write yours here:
value=20 unit=°F
